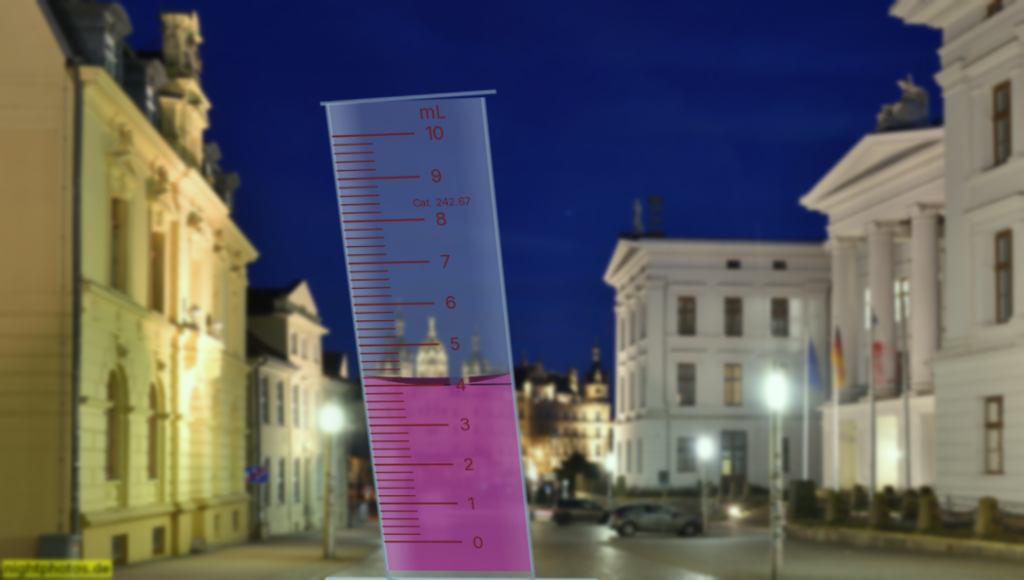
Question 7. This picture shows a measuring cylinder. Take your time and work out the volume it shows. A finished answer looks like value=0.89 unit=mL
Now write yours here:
value=4 unit=mL
